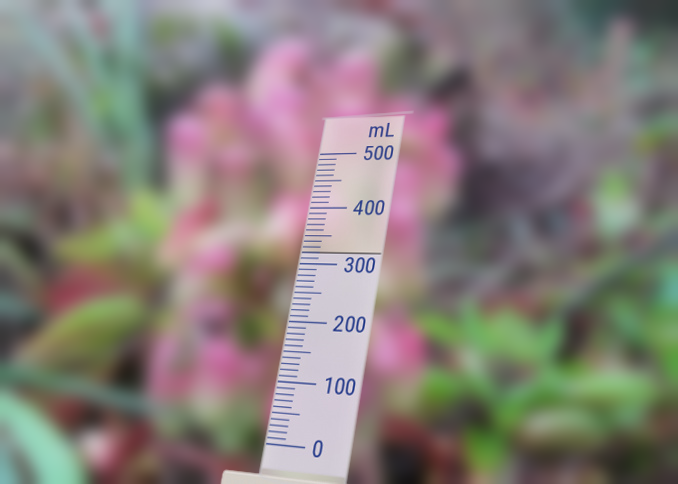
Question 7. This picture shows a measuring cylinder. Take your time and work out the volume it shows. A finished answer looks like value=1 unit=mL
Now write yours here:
value=320 unit=mL
